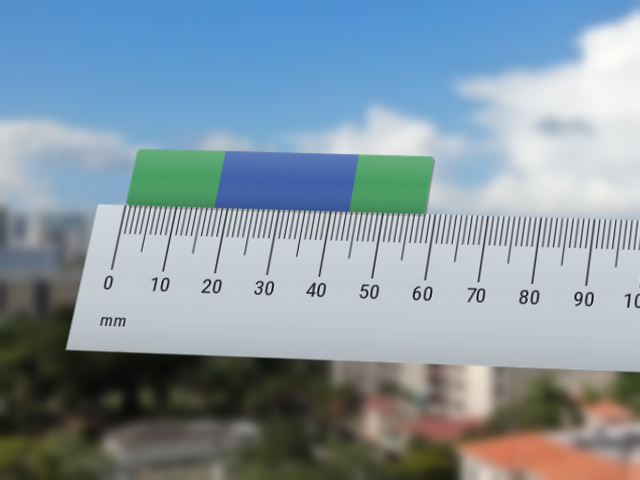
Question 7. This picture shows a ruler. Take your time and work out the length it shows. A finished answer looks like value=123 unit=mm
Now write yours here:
value=58 unit=mm
